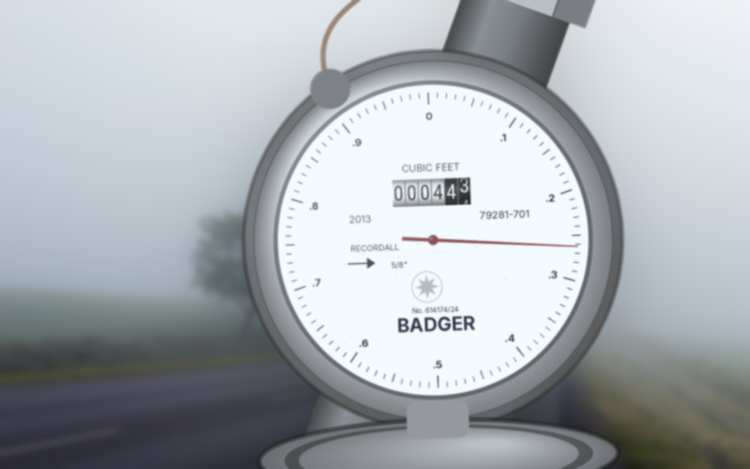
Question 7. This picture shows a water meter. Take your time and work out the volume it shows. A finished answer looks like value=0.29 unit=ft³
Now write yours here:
value=443.26 unit=ft³
